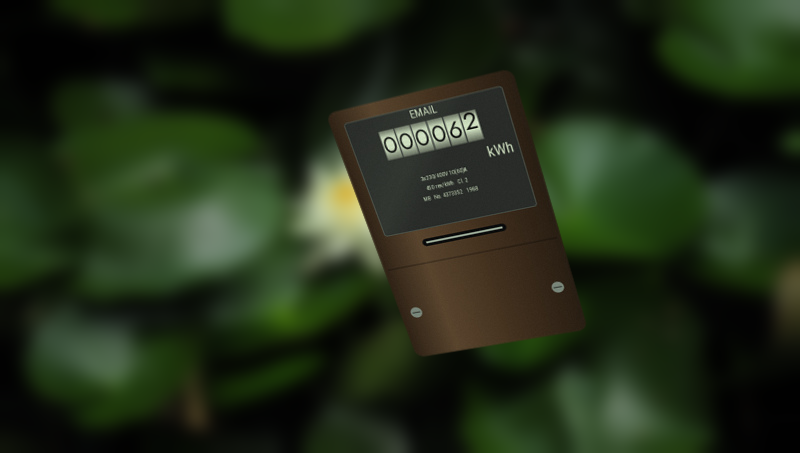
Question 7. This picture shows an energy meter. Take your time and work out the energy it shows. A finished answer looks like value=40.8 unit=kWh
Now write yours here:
value=62 unit=kWh
